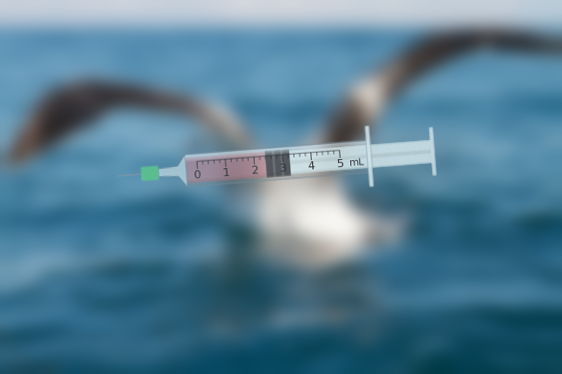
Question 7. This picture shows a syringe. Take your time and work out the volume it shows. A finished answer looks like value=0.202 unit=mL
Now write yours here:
value=2.4 unit=mL
